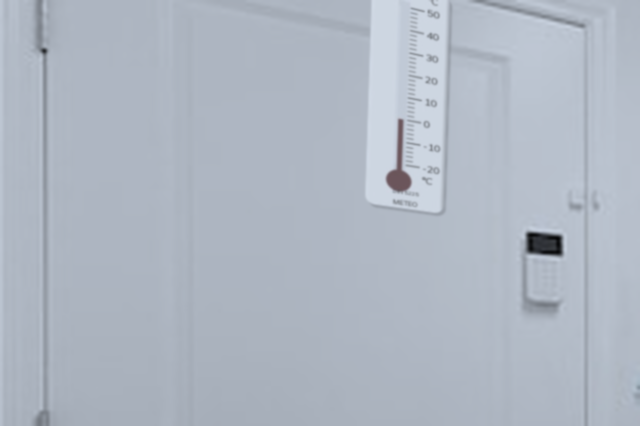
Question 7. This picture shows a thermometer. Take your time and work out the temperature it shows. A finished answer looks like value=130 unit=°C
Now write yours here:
value=0 unit=°C
